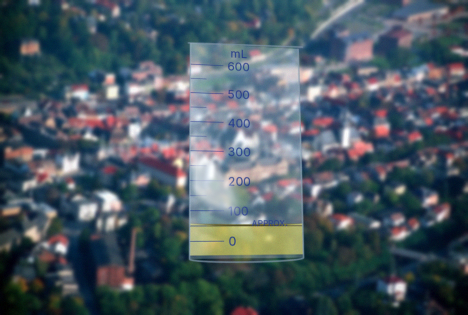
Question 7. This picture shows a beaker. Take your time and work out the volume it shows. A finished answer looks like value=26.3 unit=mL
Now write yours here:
value=50 unit=mL
